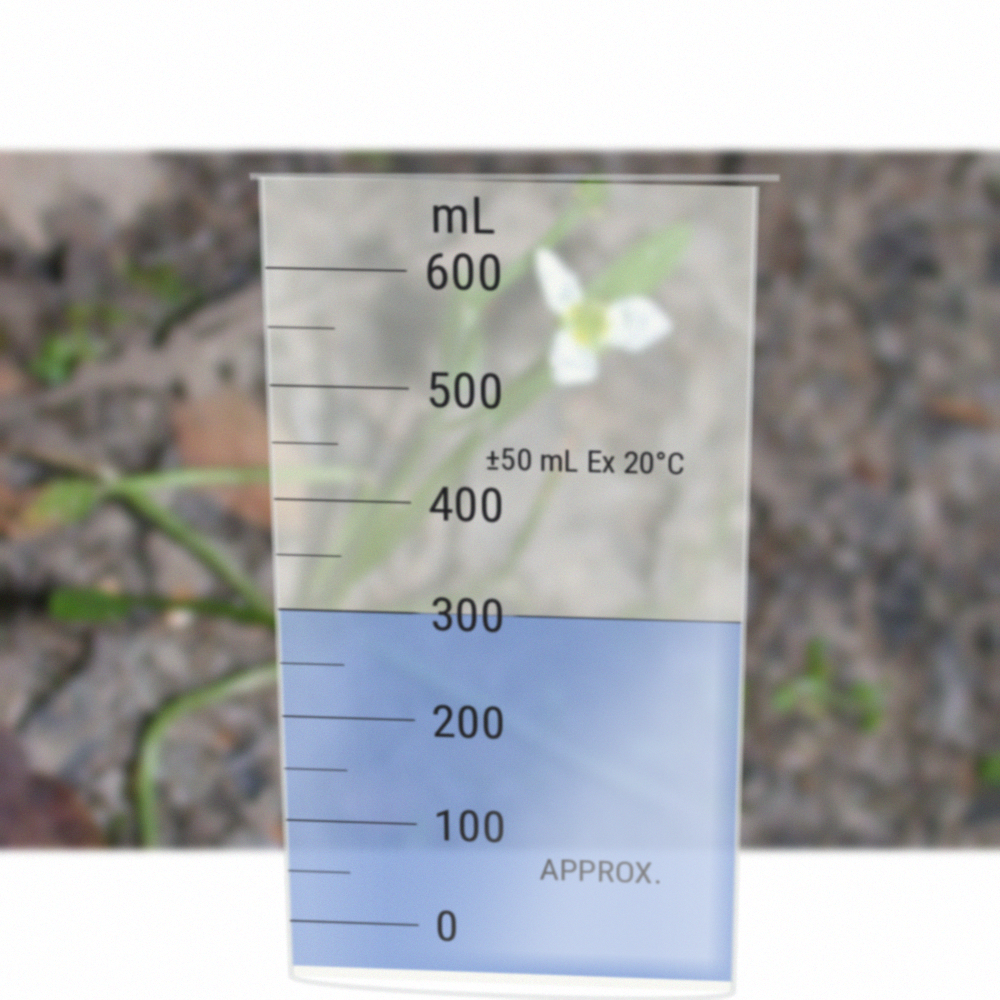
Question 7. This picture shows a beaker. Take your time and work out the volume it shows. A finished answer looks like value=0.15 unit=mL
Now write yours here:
value=300 unit=mL
